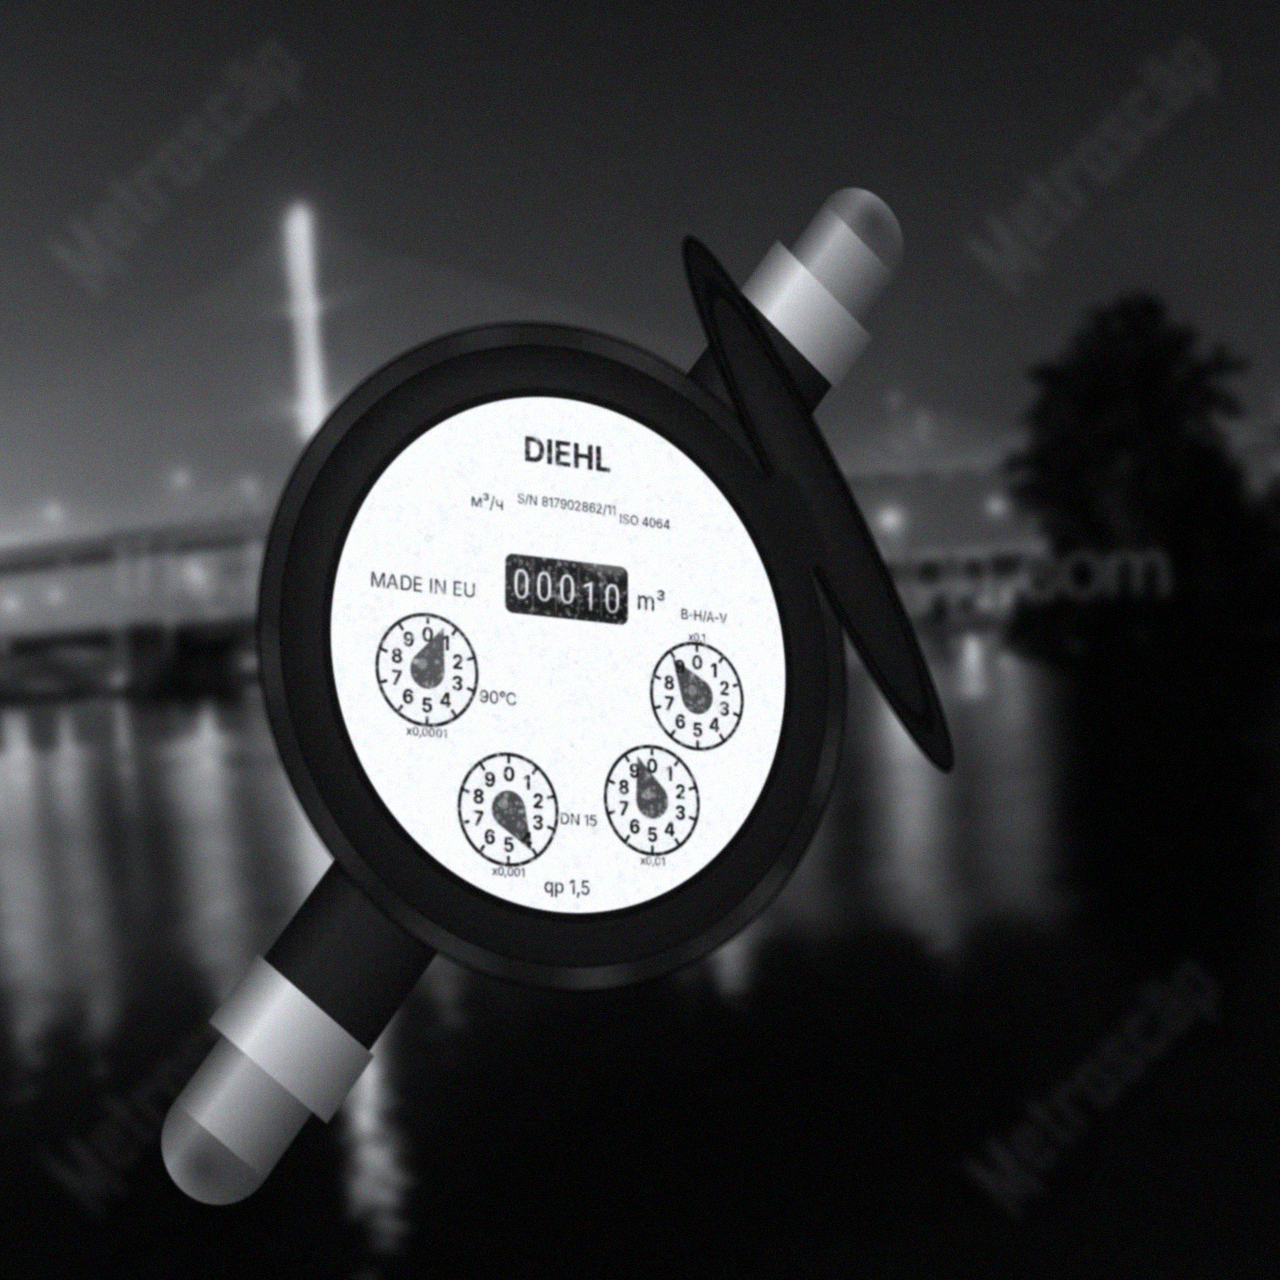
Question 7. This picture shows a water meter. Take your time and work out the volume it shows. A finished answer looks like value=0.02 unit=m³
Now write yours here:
value=9.8940 unit=m³
